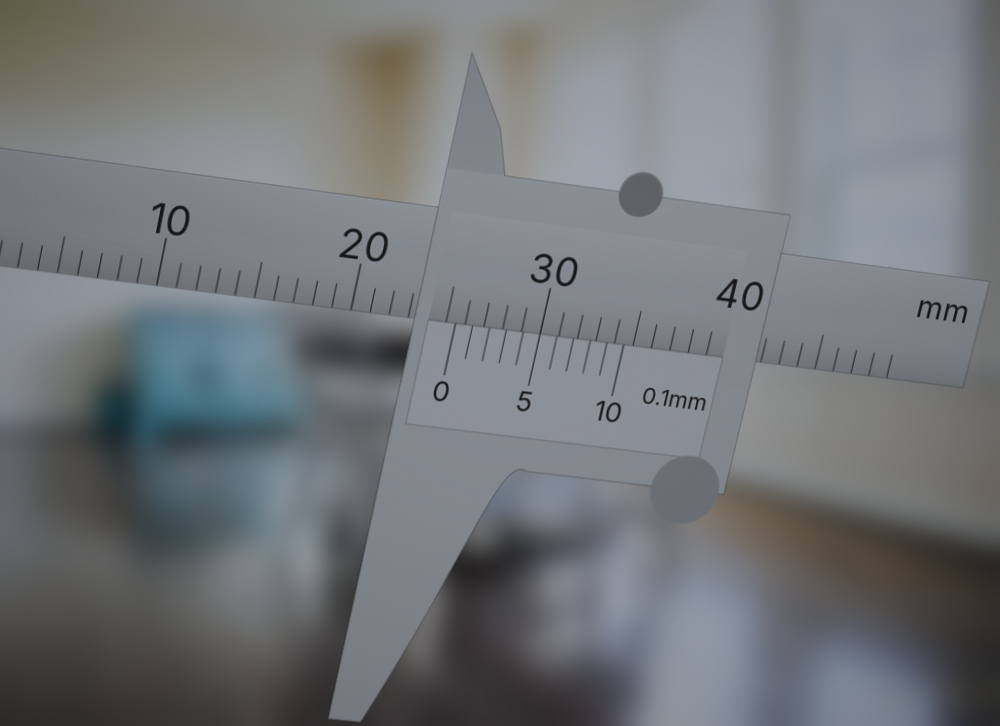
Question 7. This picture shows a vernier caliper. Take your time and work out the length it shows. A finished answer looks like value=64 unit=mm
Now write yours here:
value=25.5 unit=mm
